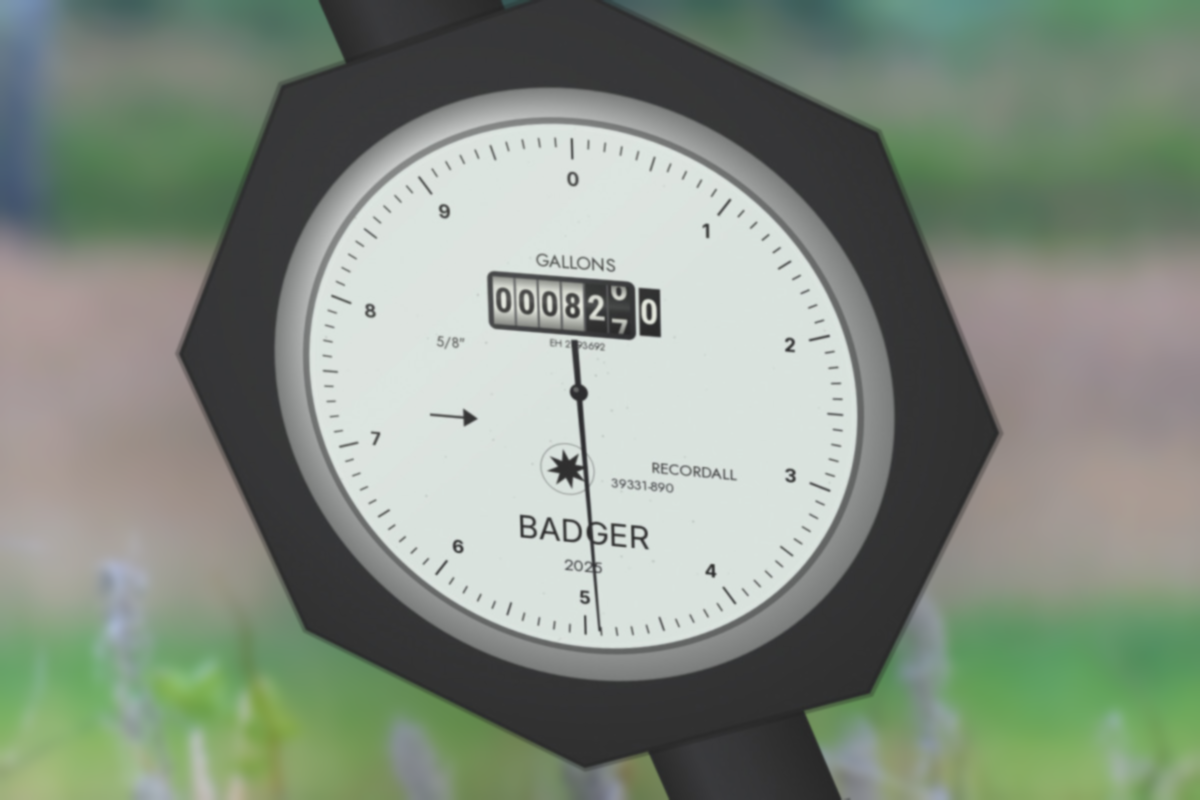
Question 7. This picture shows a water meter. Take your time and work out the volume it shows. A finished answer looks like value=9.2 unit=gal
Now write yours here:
value=8264.9 unit=gal
